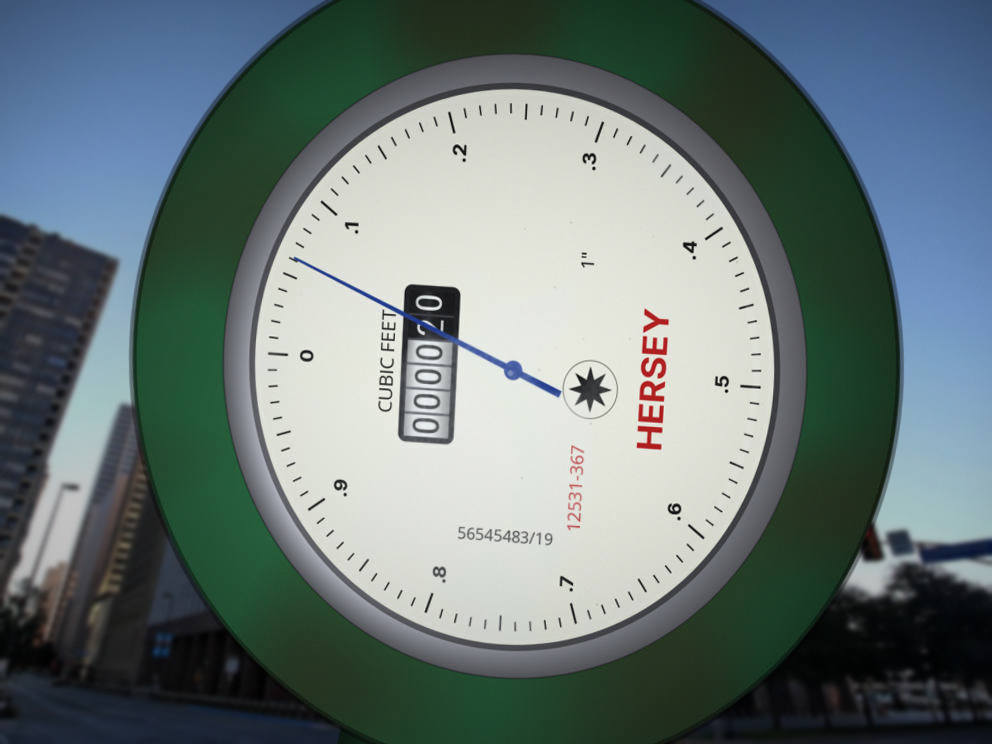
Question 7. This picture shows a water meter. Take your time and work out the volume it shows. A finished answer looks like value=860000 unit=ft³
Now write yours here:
value=20.06 unit=ft³
